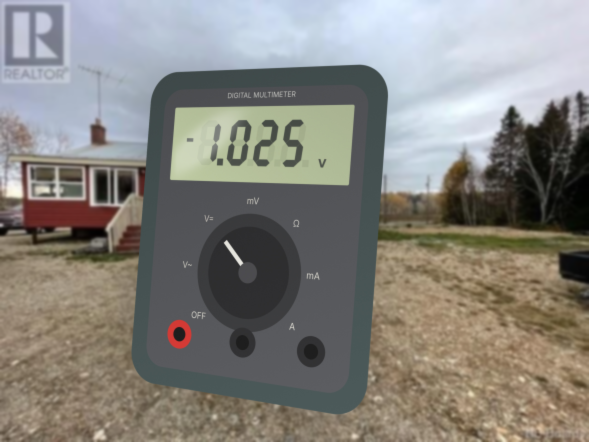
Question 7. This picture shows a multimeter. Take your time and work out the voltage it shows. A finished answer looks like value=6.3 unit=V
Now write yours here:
value=-1.025 unit=V
